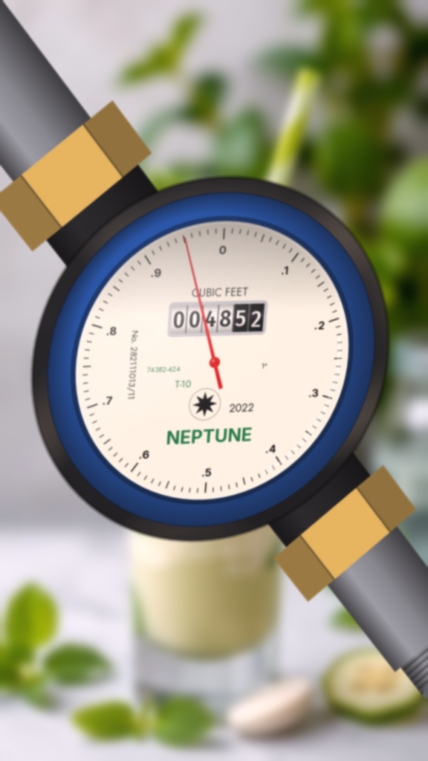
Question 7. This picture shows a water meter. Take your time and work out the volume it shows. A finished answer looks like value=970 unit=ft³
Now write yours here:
value=4851.95 unit=ft³
